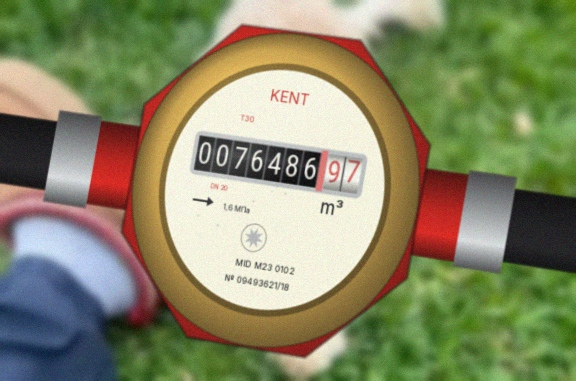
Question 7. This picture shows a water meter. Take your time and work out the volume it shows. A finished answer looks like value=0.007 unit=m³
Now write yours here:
value=76486.97 unit=m³
